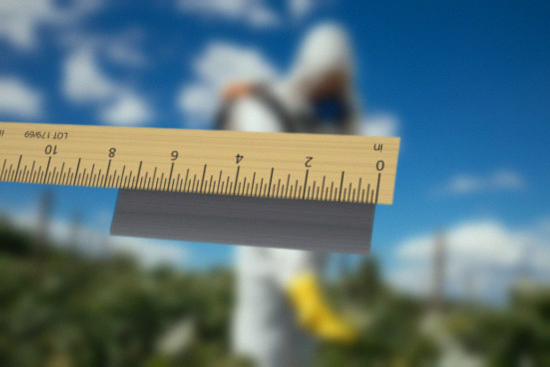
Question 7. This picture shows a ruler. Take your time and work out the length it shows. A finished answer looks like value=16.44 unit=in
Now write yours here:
value=7.5 unit=in
